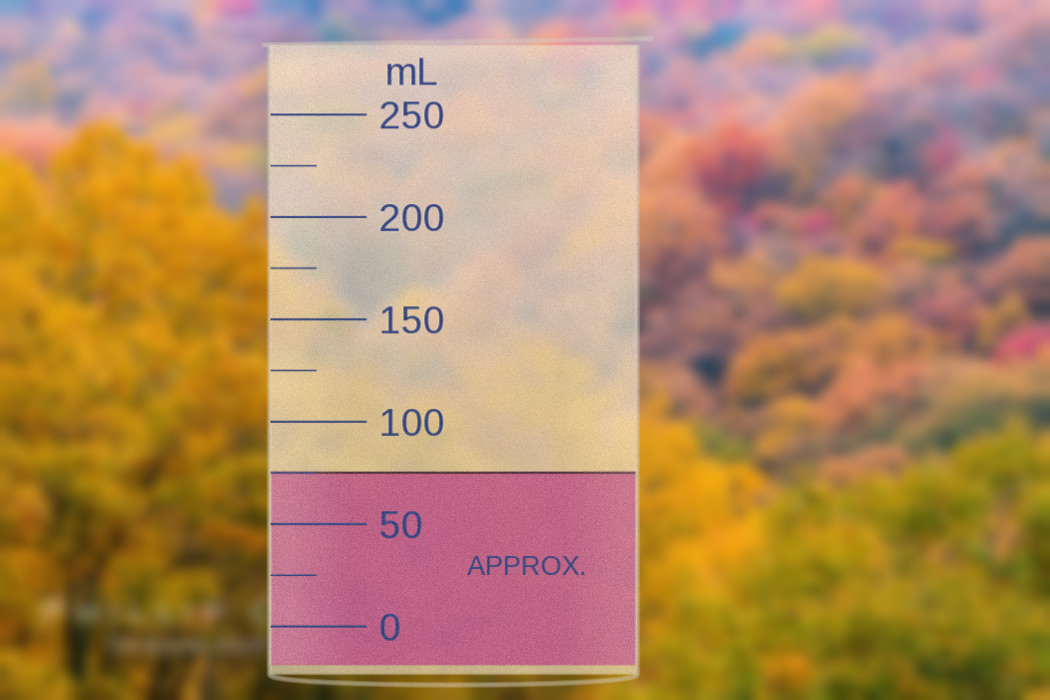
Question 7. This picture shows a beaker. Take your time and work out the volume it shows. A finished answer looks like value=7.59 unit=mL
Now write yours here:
value=75 unit=mL
